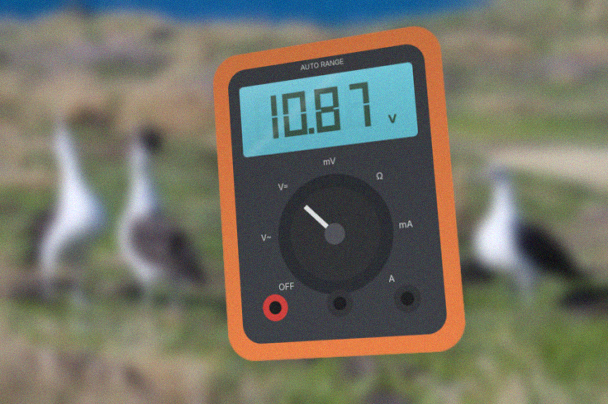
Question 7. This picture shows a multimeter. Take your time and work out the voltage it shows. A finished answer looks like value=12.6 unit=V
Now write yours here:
value=10.87 unit=V
